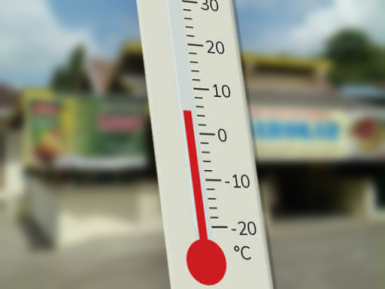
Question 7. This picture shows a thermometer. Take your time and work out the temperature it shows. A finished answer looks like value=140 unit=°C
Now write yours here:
value=5 unit=°C
